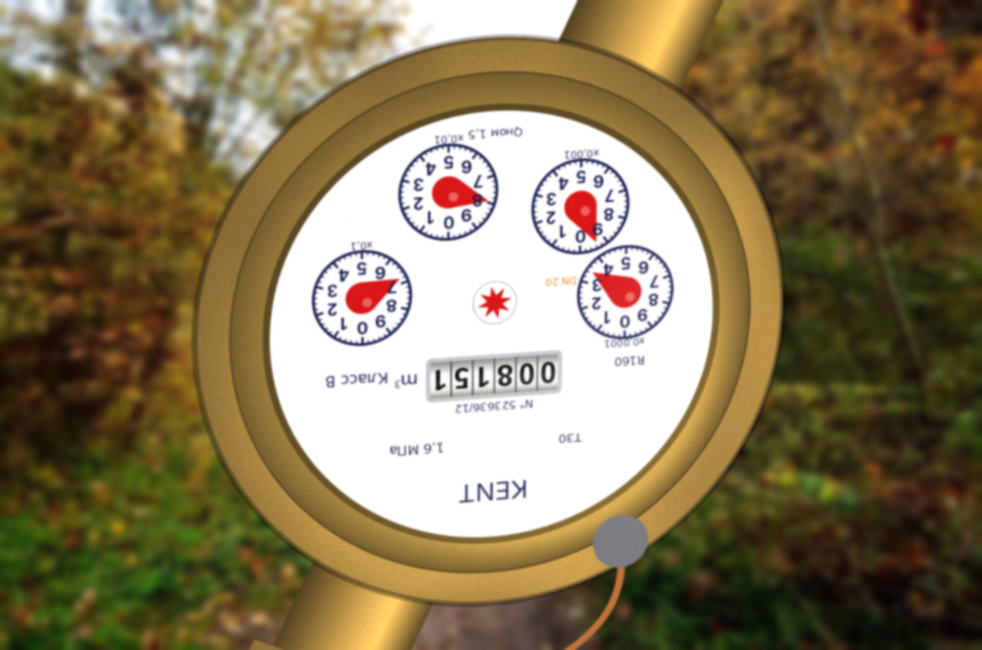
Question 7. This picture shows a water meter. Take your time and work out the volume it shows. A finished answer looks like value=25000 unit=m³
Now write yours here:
value=8151.6793 unit=m³
